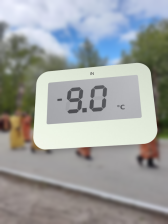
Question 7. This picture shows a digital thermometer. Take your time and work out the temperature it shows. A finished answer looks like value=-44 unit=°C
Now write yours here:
value=-9.0 unit=°C
